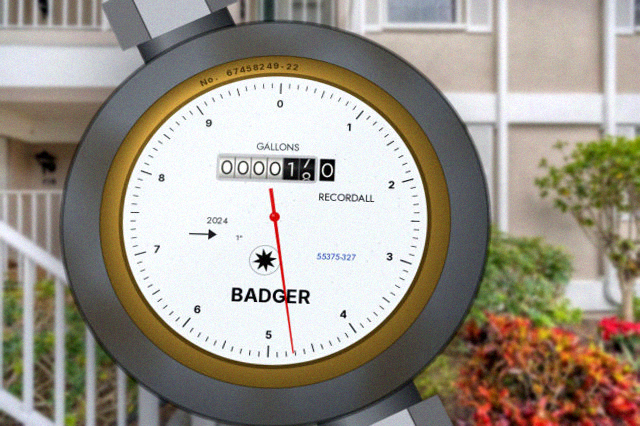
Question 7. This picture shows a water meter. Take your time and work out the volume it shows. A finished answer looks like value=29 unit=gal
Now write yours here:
value=174.7 unit=gal
